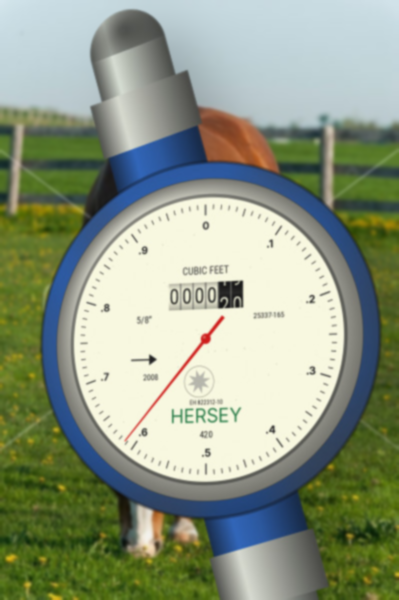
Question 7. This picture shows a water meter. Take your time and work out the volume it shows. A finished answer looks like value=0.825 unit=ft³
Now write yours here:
value=19.61 unit=ft³
